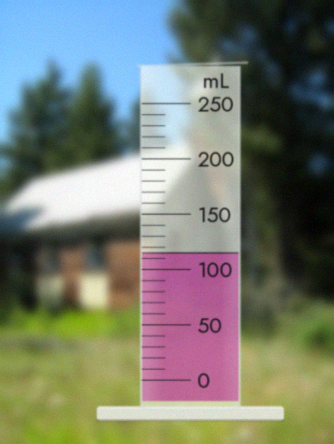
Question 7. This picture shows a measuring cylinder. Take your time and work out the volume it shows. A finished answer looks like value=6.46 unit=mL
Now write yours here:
value=115 unit=mL
